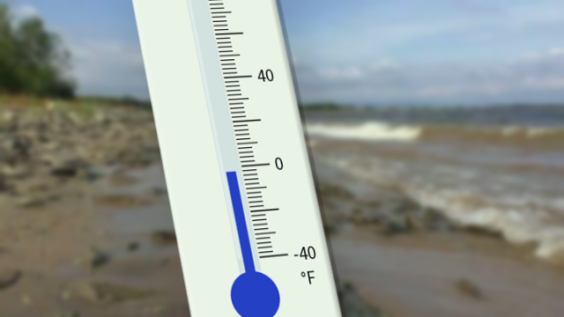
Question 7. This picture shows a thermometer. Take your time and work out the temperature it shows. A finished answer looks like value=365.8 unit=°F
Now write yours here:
value=-2 unit=°F
